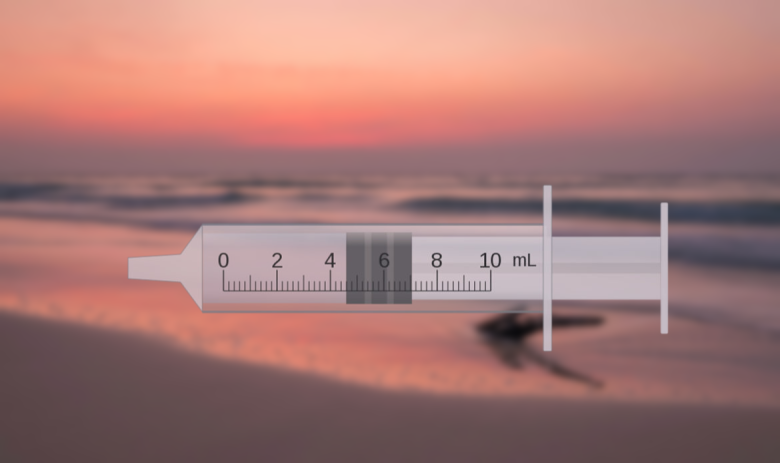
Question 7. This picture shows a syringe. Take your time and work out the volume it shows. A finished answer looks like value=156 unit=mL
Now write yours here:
value=4.6 unit=mL
